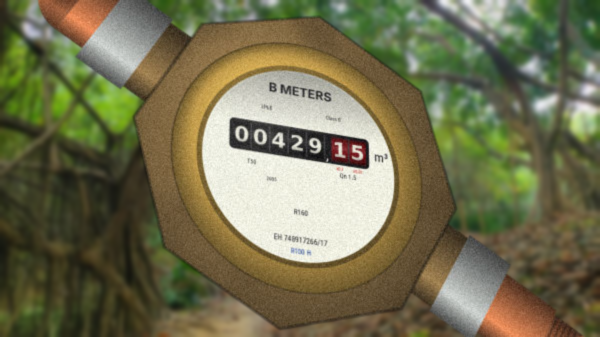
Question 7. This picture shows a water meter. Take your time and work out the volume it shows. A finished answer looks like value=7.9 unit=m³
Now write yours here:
value=429.15 unit=m³
